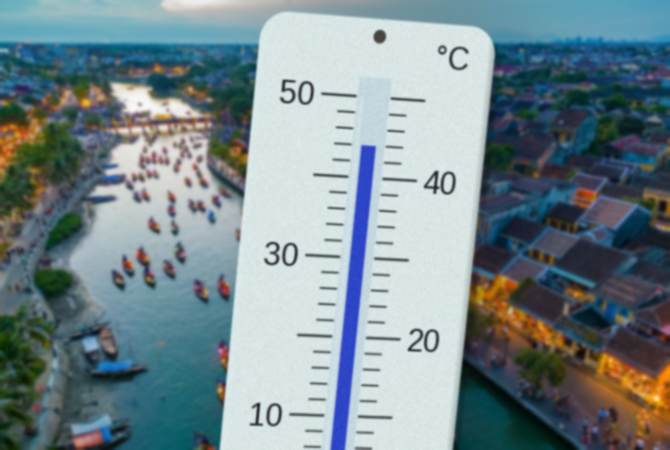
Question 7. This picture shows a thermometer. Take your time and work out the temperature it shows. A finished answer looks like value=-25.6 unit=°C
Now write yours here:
value=44 unit=°C
